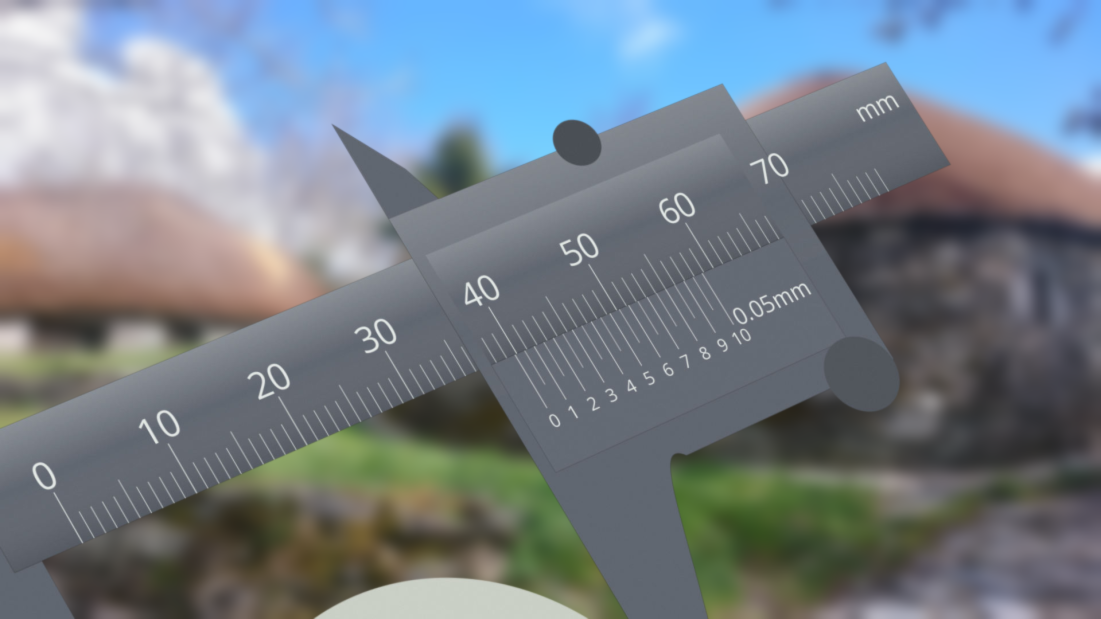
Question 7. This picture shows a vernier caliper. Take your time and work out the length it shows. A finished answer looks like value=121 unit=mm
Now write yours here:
value=39.8 unit=mm
